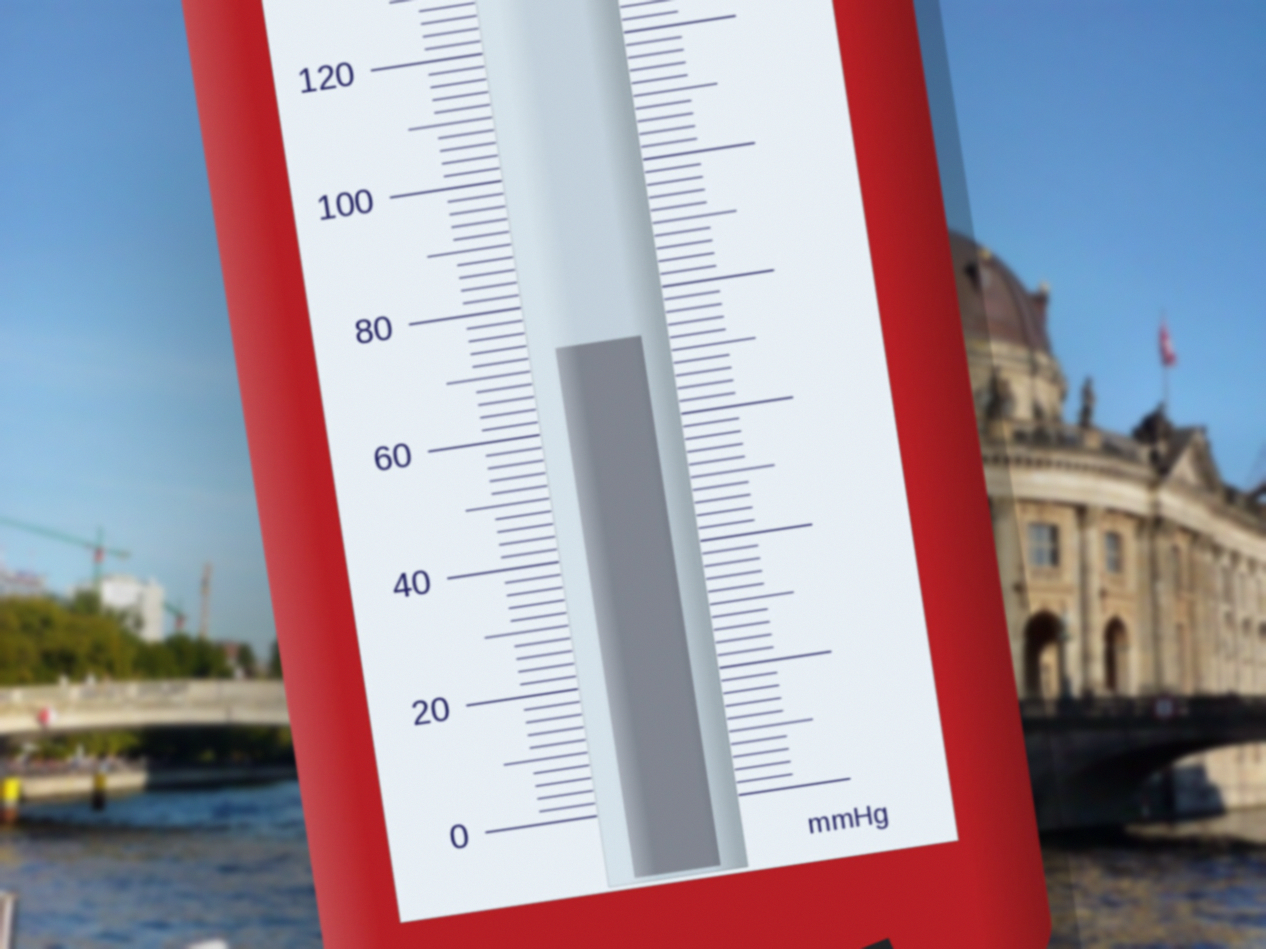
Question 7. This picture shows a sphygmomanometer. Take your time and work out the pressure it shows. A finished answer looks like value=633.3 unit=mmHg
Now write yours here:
value=73 unit=mmHg
